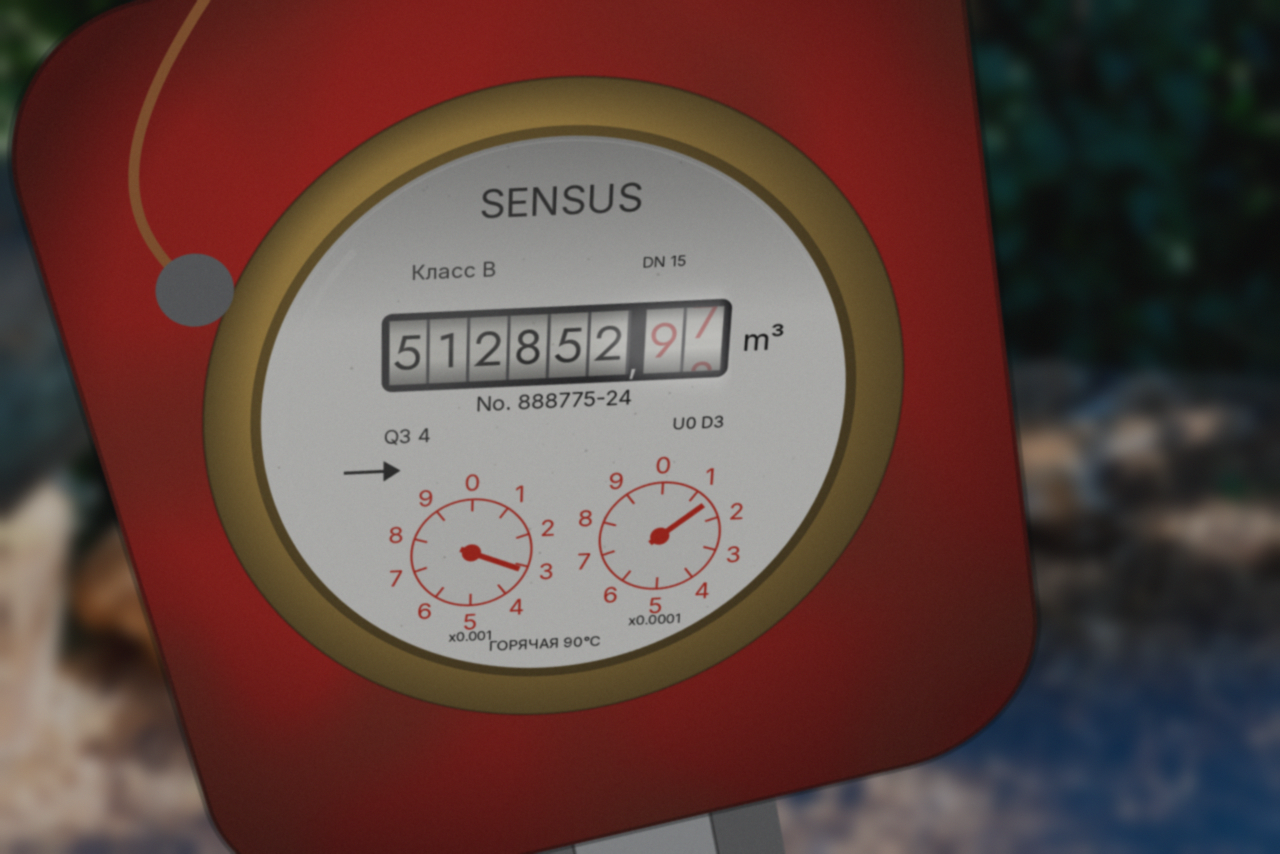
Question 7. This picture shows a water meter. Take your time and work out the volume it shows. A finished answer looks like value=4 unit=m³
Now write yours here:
value=512852.9731 unit=m³
